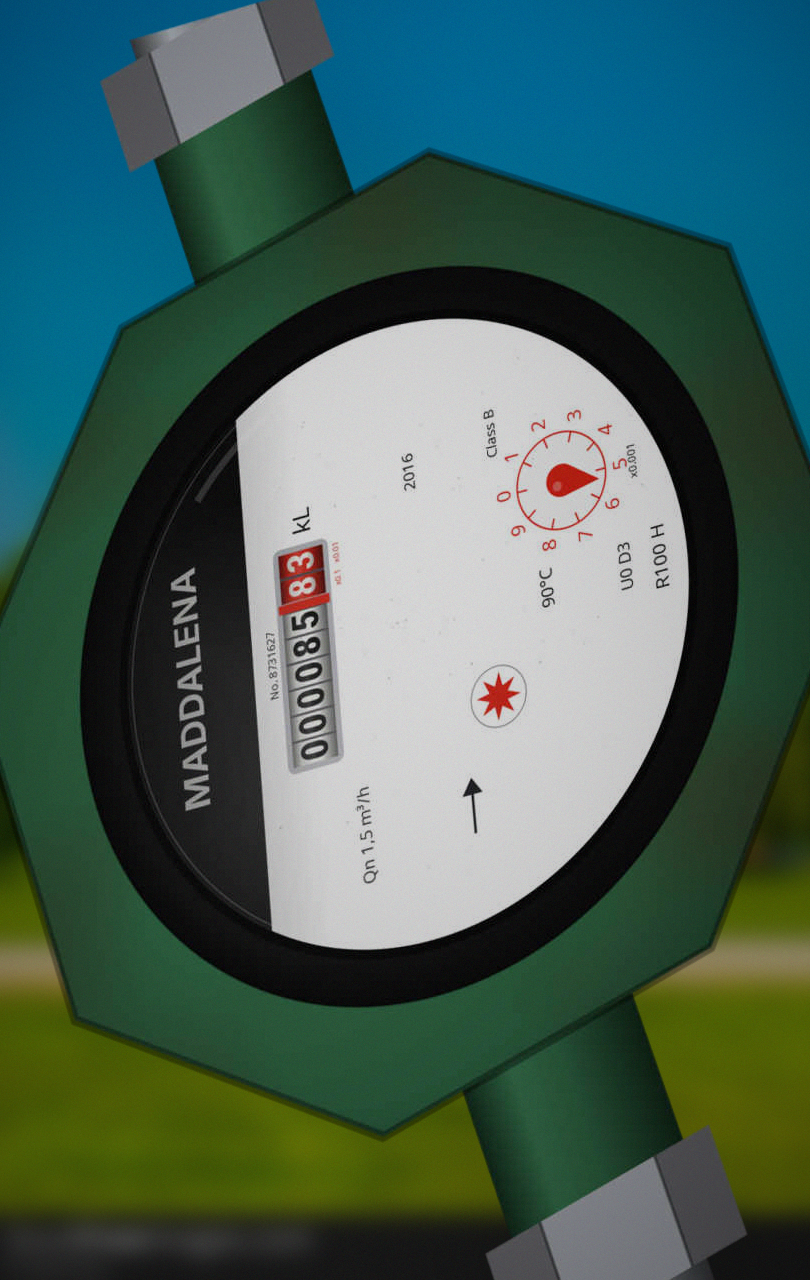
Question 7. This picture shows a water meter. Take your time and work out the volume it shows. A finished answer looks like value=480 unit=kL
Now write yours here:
value=85.835 unit=kL
